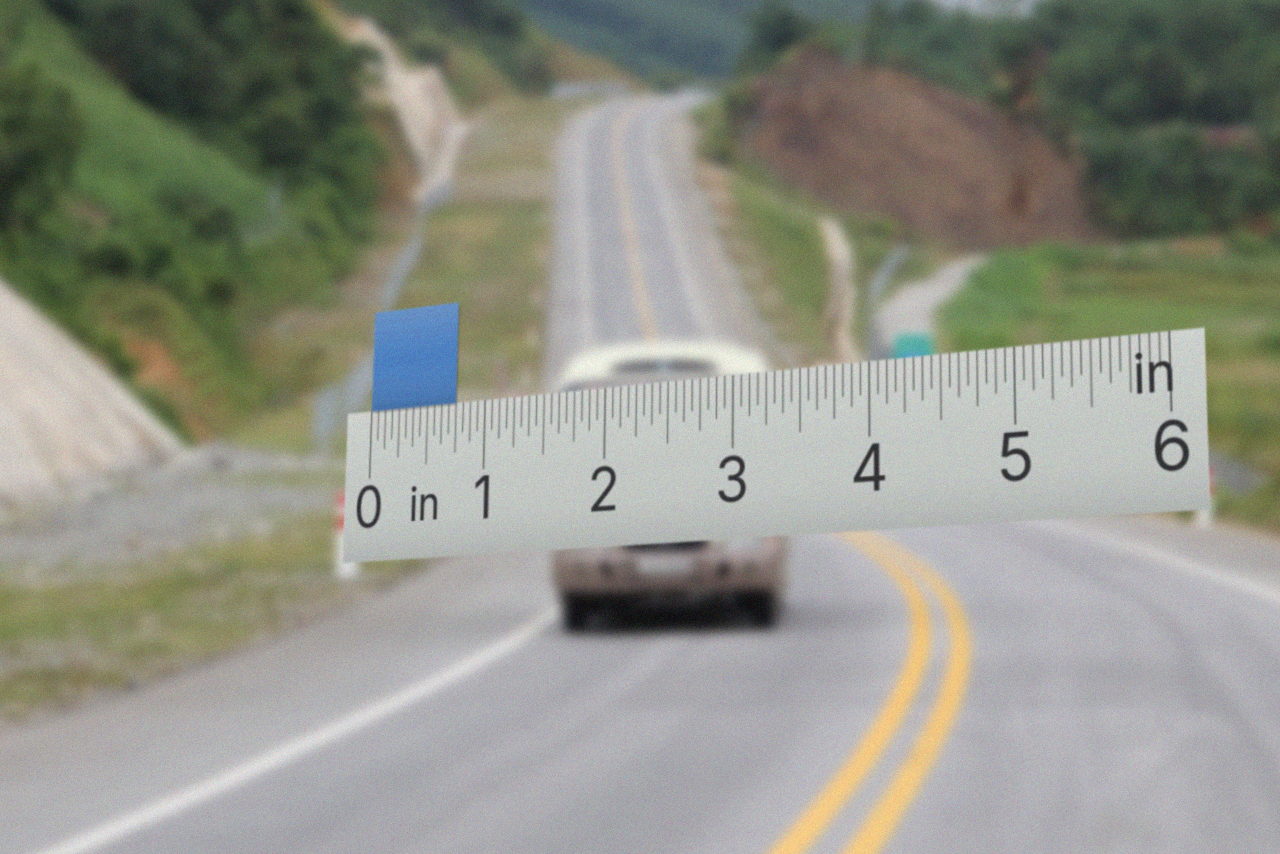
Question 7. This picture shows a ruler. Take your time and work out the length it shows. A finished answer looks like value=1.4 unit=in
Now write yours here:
value=0.75 unit=in
